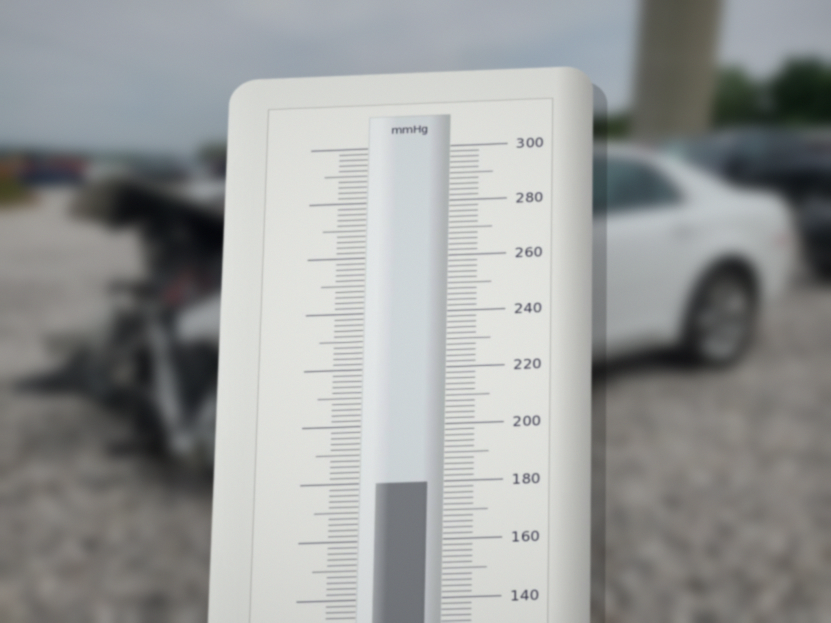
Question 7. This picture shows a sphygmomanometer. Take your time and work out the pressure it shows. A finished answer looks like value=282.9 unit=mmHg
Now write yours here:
value=180 unit=mmHg
